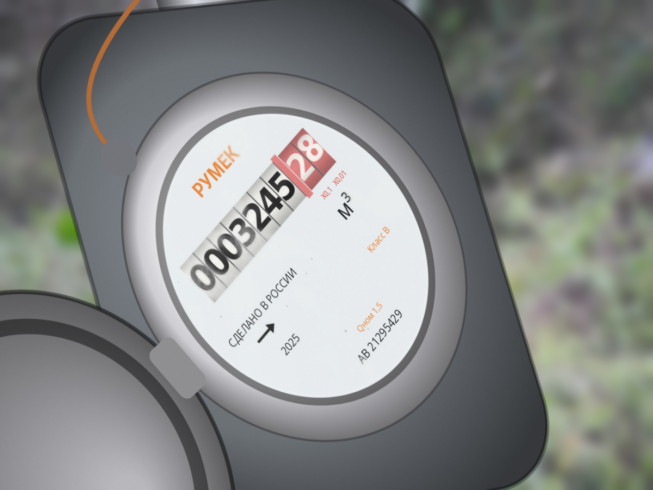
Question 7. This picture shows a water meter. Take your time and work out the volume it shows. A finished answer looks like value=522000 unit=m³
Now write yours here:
value=3245.28 unit=m³
